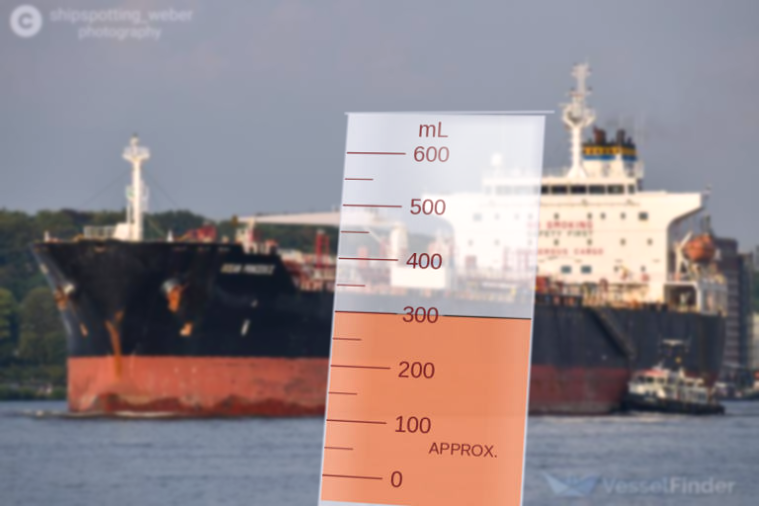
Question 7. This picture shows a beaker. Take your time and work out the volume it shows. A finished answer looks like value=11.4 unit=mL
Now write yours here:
value=300 unit=mL
